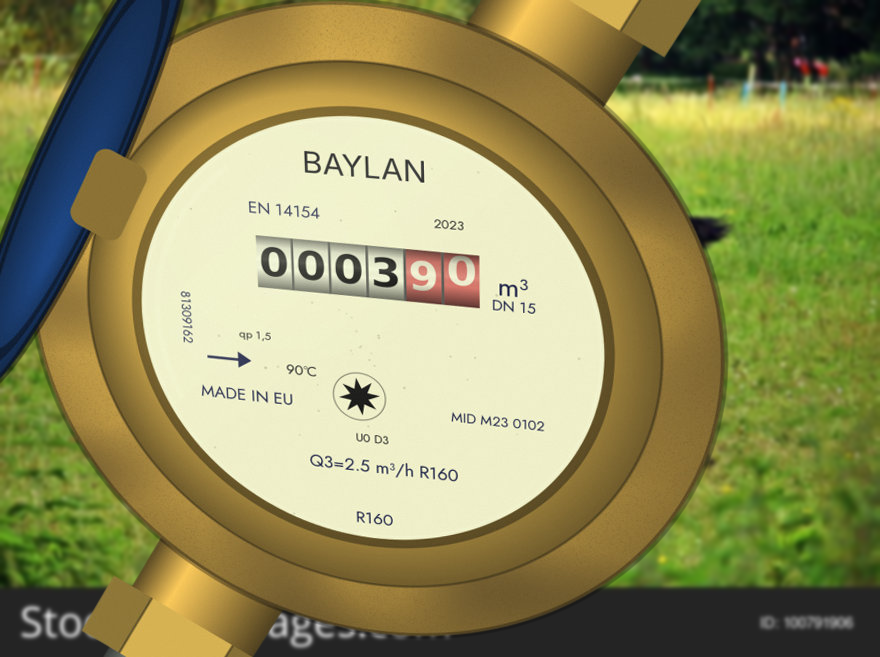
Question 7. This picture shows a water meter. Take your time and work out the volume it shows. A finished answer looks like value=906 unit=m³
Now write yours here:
value=3.90 unit=m³
